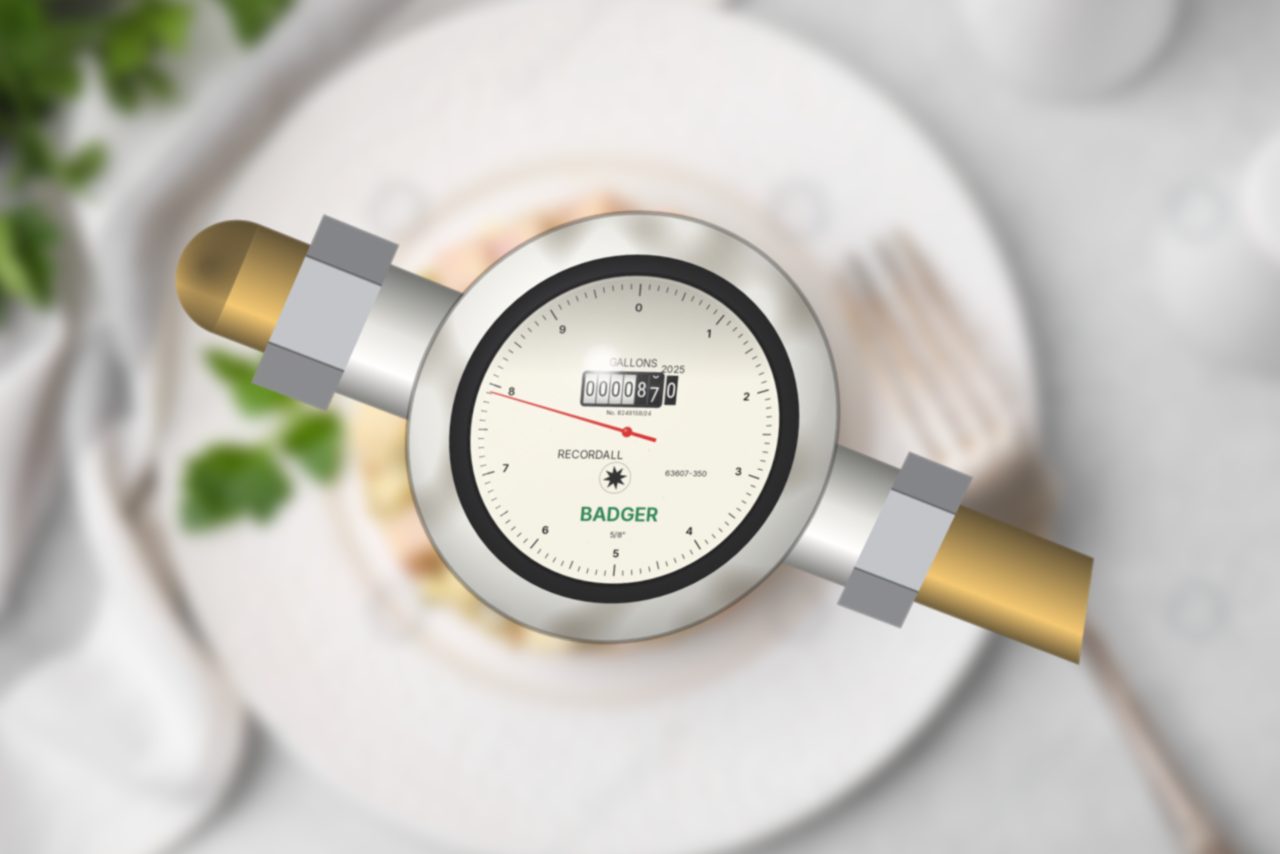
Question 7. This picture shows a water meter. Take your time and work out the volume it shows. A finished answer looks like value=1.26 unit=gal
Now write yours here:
value=867.9 unit=gal
